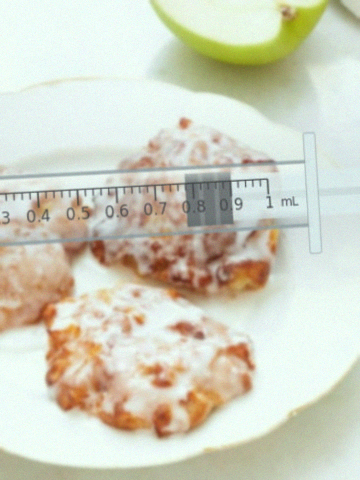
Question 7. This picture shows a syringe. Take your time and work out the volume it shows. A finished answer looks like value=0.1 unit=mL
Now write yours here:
value=0.78 unit=mL
